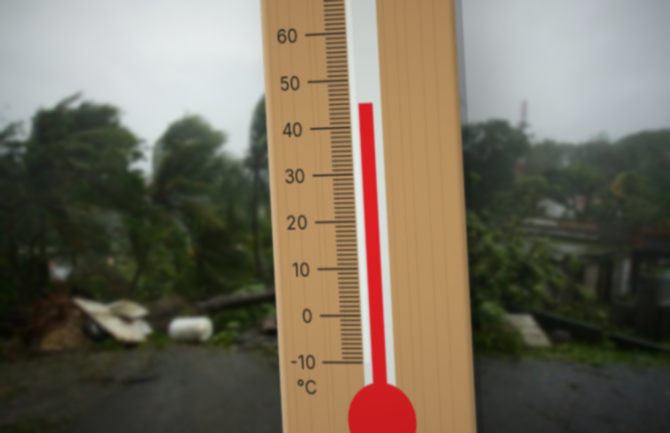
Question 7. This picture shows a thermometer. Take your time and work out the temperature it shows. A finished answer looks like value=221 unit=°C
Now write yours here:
value=45 unit=°C
